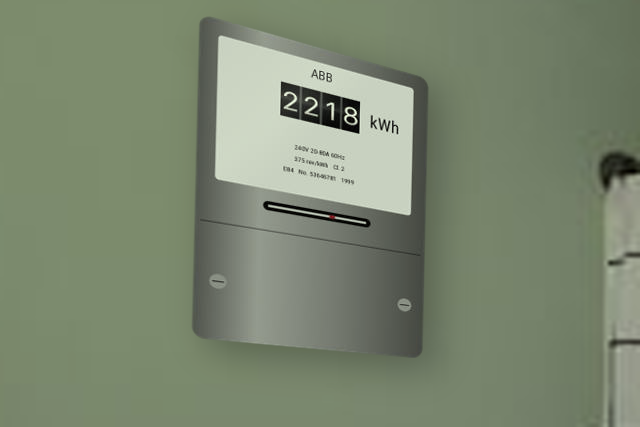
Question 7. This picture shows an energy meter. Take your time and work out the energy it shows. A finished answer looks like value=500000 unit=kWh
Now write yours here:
value=2218 unit=kWh
